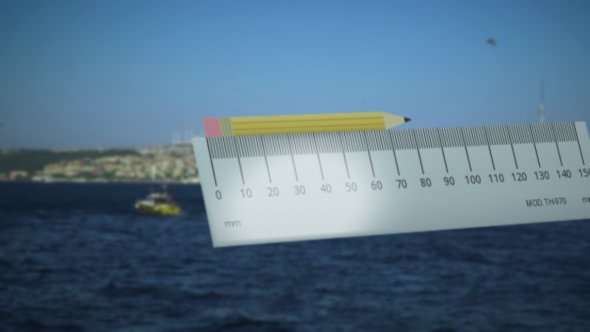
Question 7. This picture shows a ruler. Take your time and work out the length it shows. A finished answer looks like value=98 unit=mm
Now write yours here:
value=80 unit=mm
